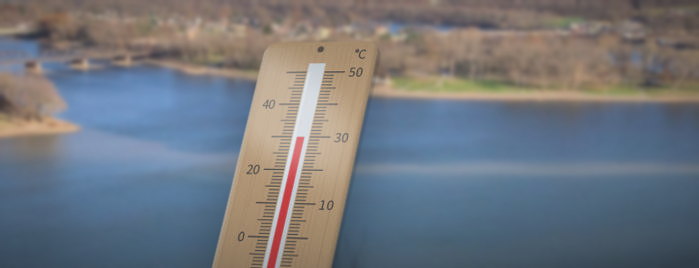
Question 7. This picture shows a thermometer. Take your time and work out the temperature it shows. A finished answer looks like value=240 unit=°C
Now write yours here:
value=30 unit=°C
